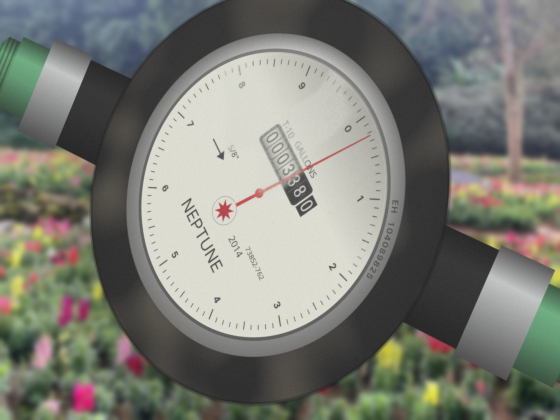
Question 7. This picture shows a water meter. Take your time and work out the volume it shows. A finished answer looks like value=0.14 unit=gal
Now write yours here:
value=3380.2 unit=gal
